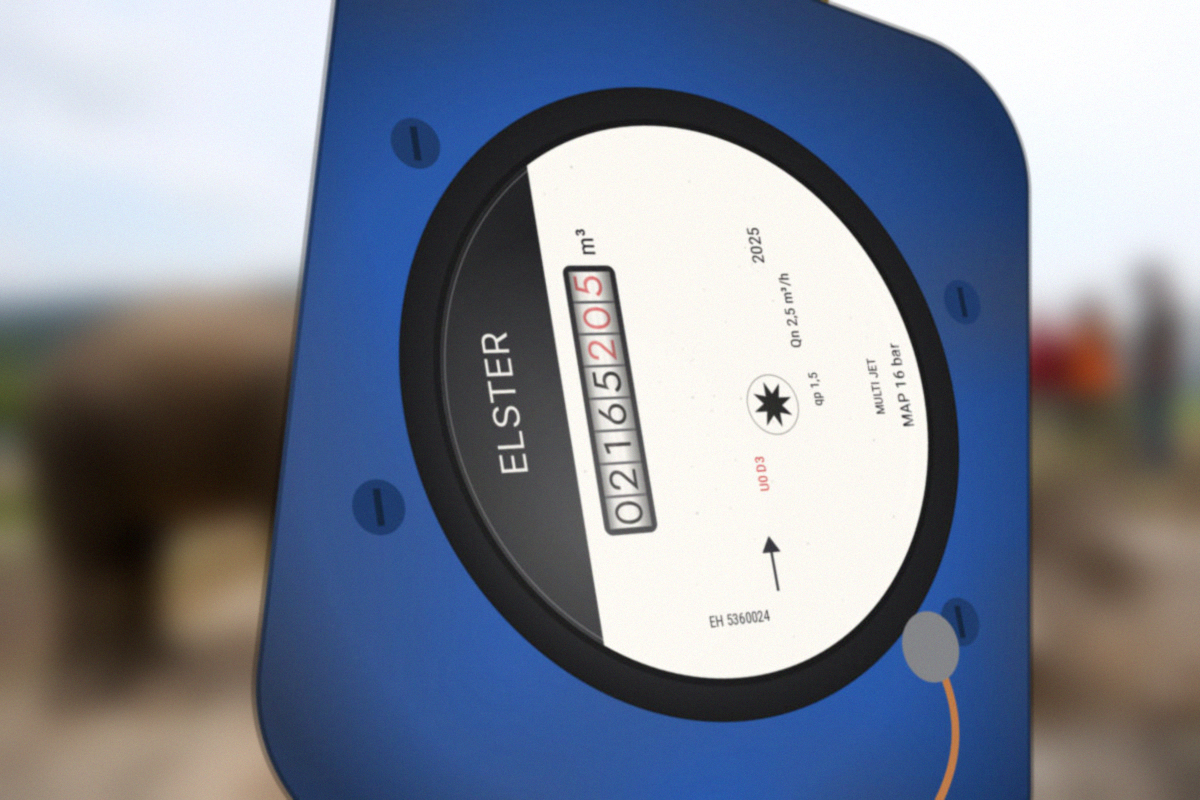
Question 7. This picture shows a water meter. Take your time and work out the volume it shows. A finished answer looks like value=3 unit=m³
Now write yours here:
value=2165.205 unit=m³
